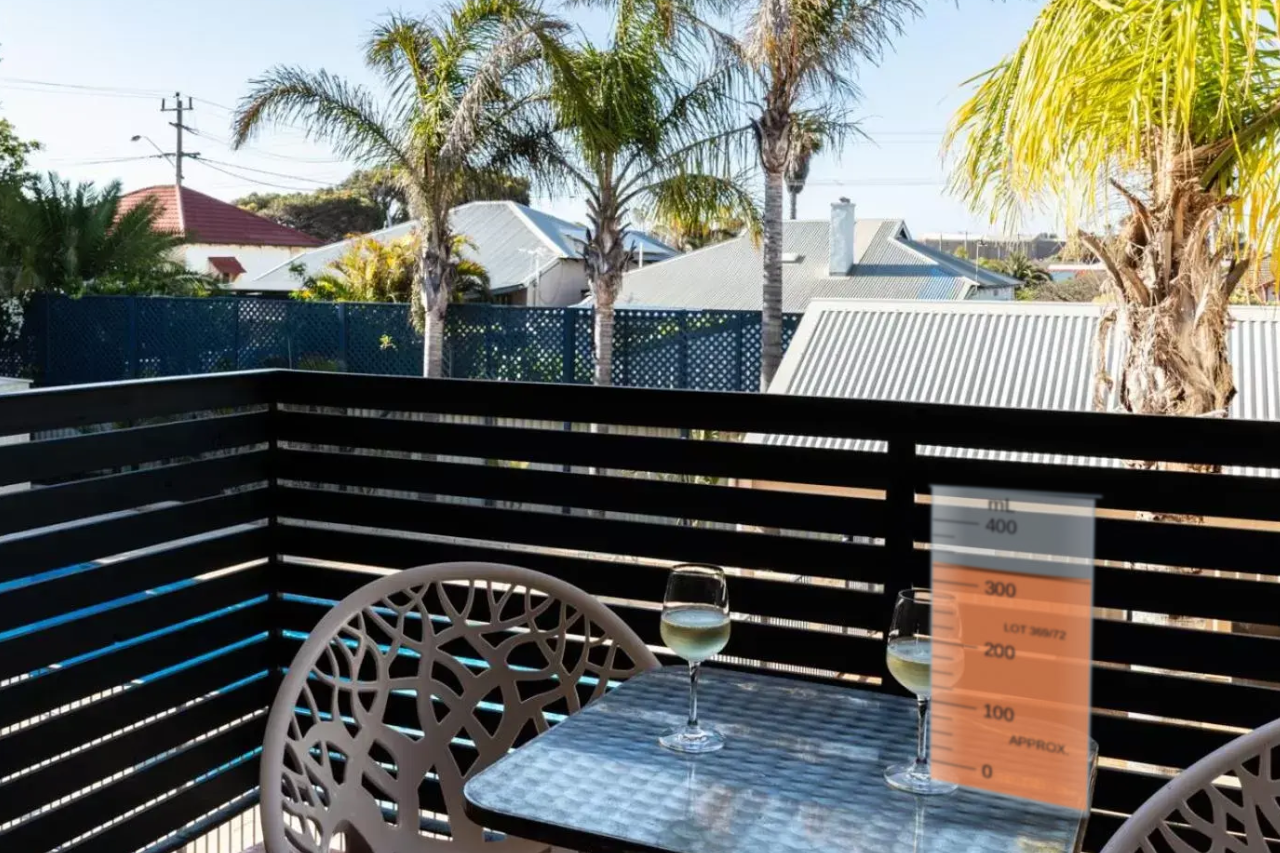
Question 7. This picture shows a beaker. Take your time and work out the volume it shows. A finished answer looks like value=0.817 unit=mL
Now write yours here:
value=325 unit=mL
